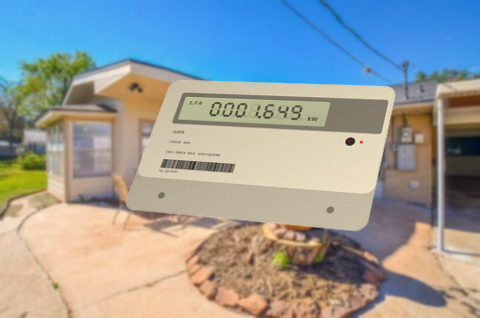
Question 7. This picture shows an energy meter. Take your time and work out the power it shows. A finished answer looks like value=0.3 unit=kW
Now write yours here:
value=1.649 unit=kW
